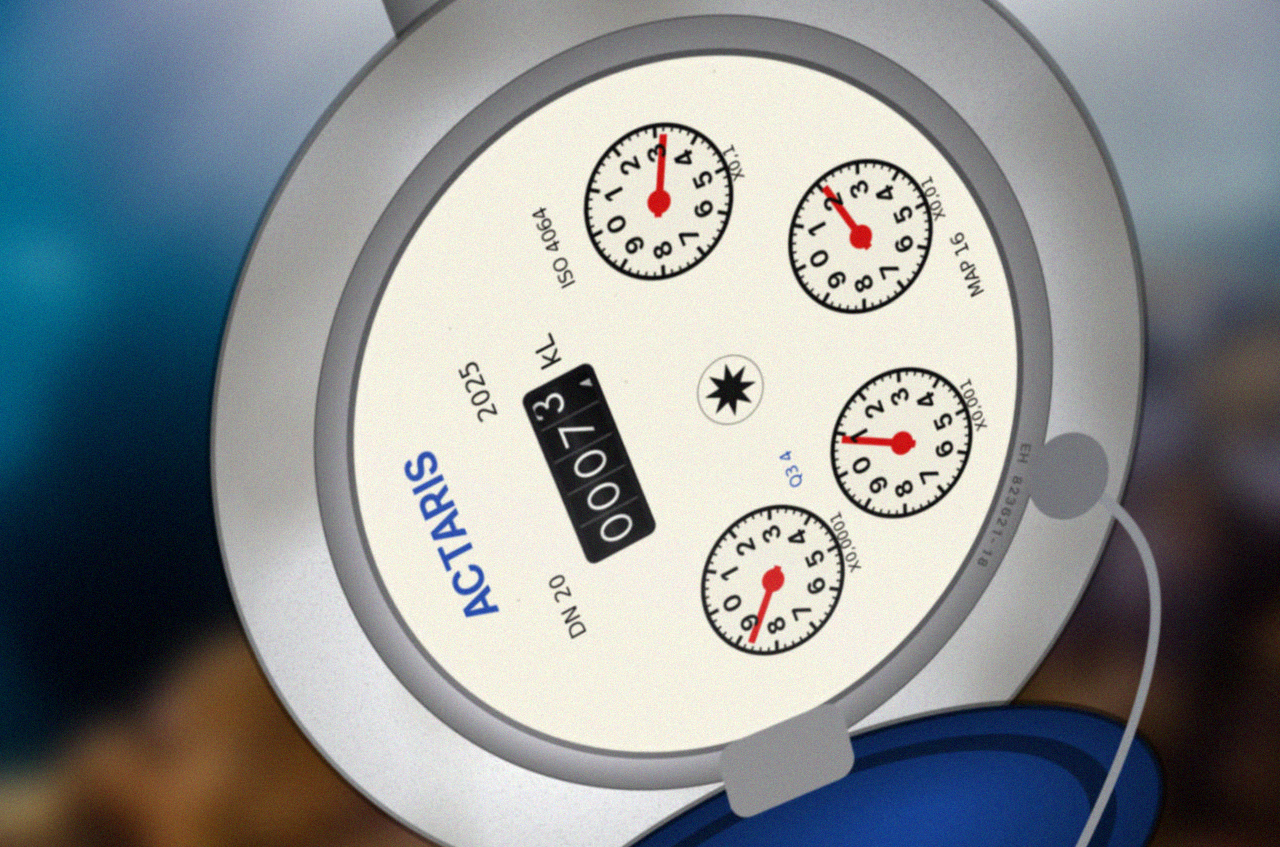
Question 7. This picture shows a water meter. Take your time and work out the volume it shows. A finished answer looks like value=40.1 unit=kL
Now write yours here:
value=73.3208 unit=kL
